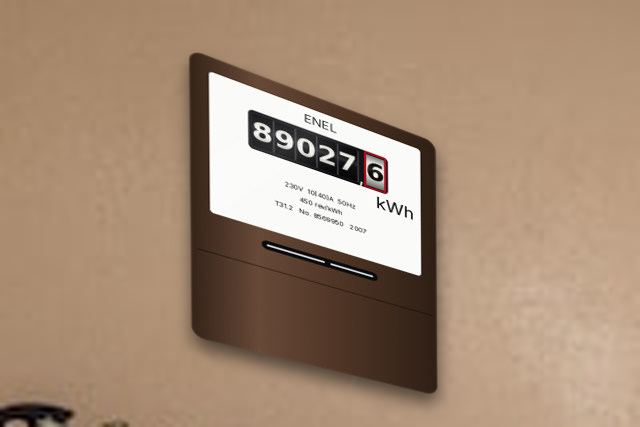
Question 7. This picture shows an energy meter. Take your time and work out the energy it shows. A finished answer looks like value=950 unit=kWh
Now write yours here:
value=89027.6 unit=kWh
